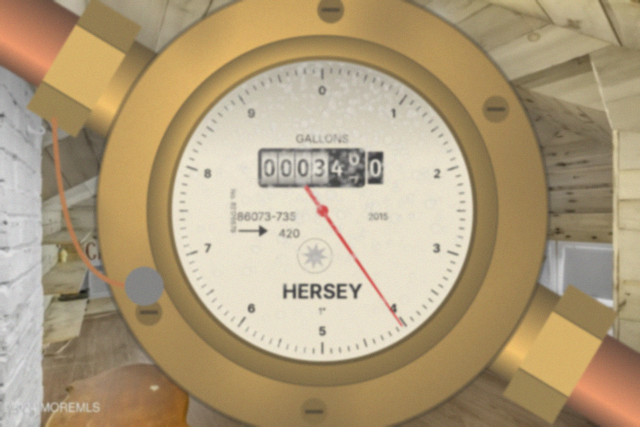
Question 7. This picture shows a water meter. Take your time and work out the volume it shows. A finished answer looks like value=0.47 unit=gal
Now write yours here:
value=3464.0 unit=gal
